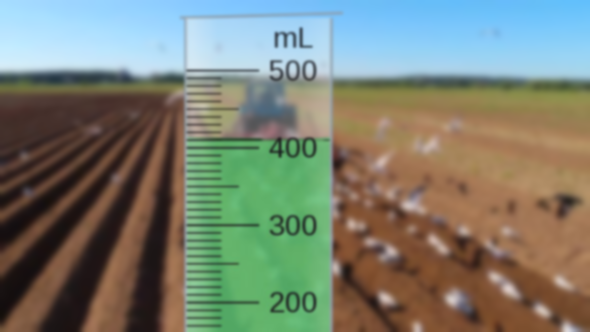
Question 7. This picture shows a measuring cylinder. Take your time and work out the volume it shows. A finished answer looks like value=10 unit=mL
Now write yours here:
value=410 unit=mL
